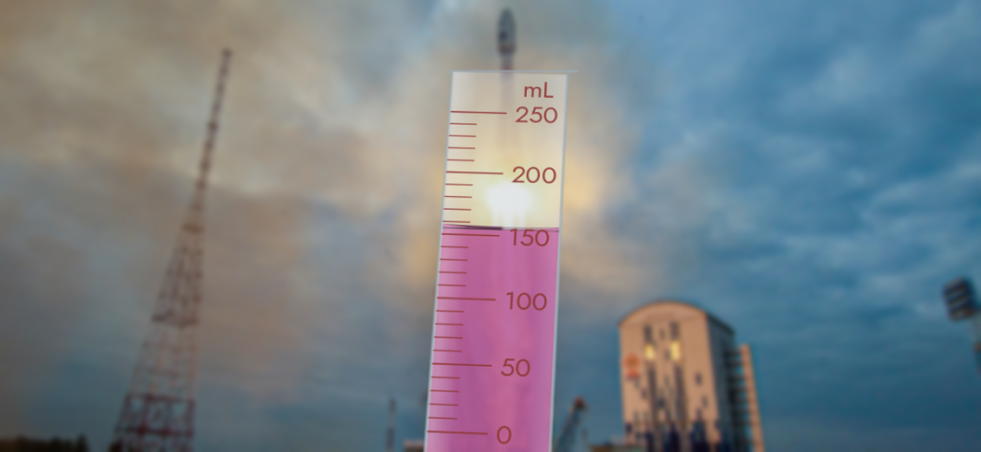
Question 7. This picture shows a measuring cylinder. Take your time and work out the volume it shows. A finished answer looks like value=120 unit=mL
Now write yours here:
value=155 unit=mL
